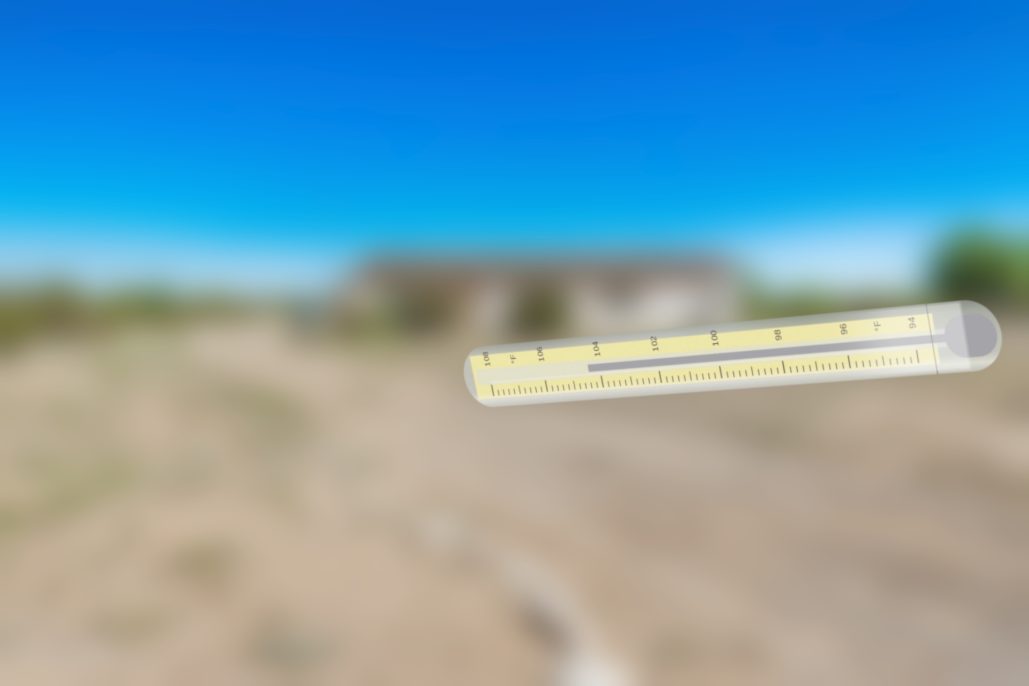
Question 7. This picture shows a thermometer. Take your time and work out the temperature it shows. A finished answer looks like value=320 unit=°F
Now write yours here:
value=104.4 unit=°F
